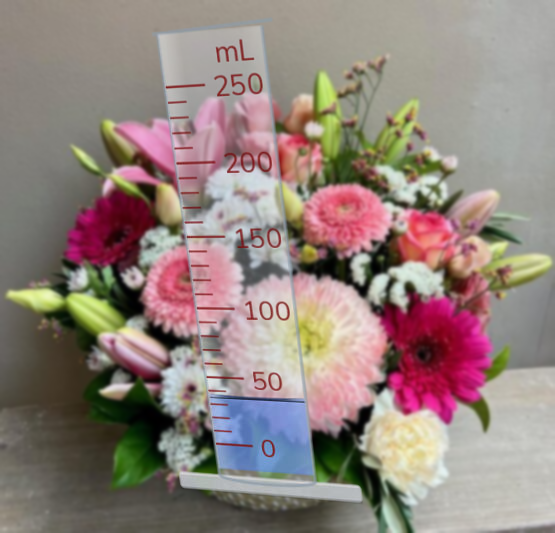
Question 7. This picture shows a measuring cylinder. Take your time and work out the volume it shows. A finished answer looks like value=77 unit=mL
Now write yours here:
value=35 unit=mL
